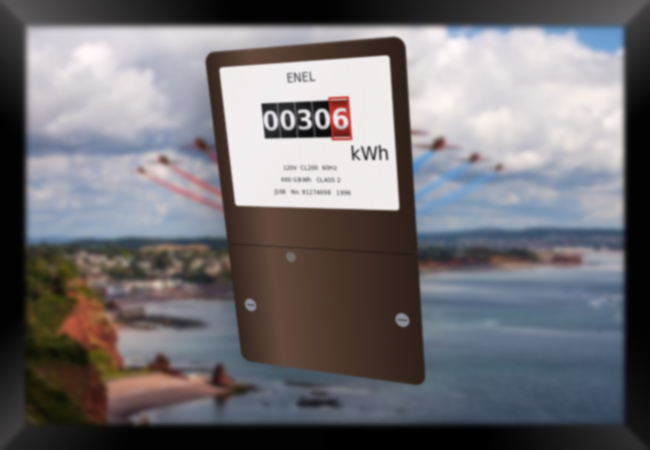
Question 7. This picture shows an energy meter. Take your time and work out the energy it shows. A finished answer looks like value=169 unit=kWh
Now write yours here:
value=30.6 unit=kWh
